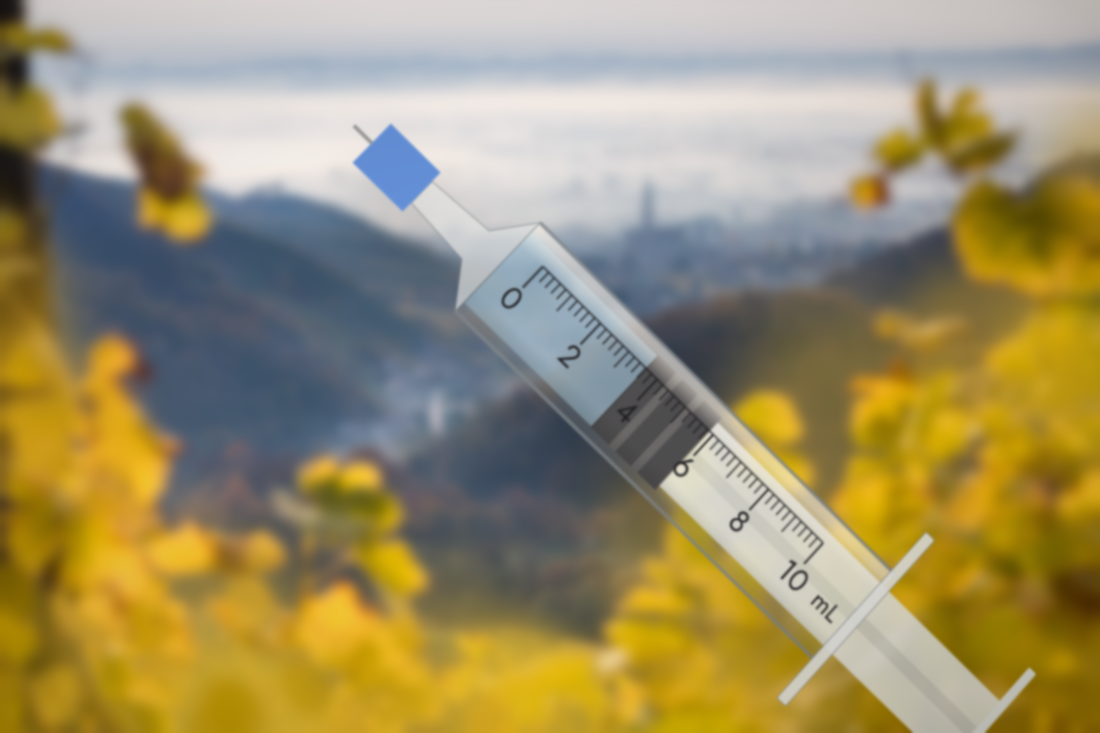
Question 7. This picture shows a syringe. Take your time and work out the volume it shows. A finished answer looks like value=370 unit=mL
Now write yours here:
value=3.6 unit=mL
